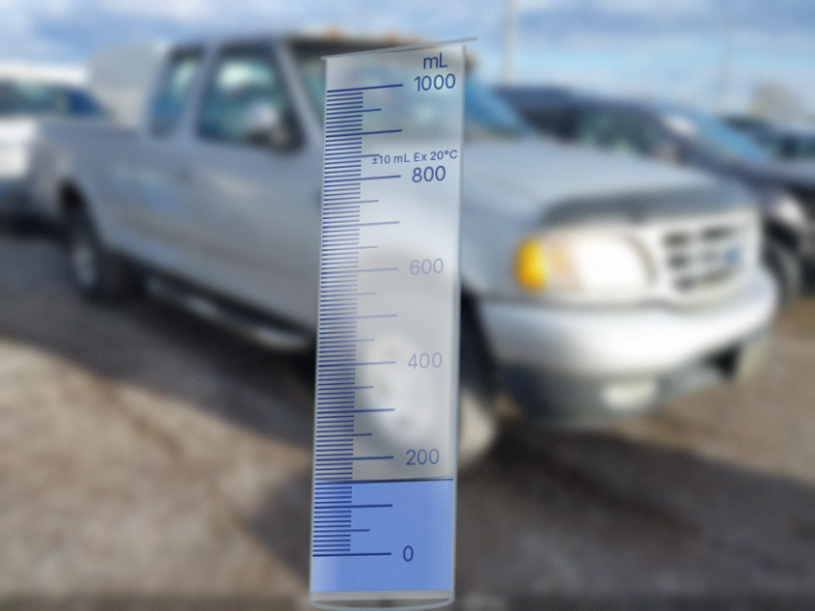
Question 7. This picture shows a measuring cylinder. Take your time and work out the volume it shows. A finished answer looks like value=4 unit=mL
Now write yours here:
value=150 unit=mL
